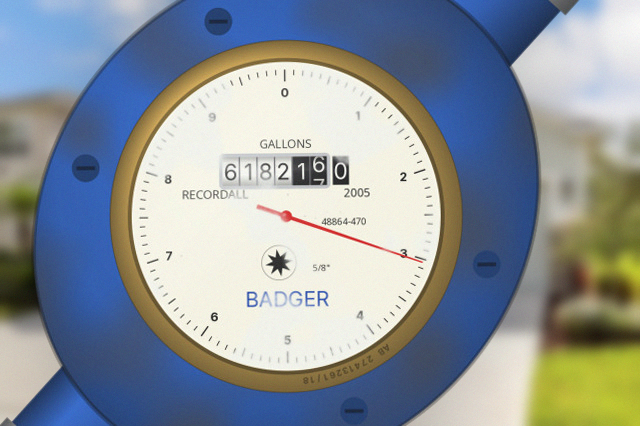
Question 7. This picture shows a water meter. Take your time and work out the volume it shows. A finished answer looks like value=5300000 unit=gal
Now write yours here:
value=6182163.0 unit=gal
